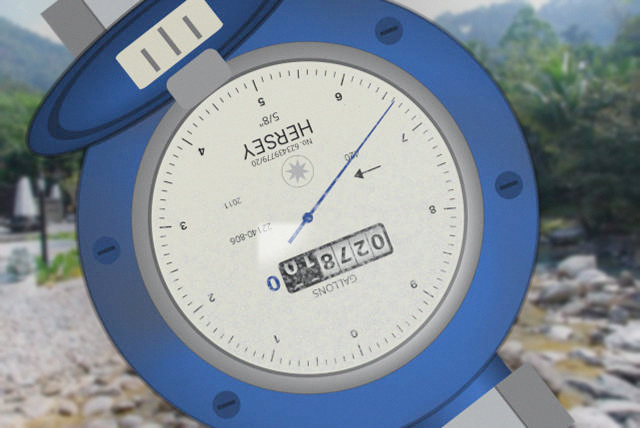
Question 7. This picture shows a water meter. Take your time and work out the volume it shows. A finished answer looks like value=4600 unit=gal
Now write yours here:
value=278096.6 unit=gal
